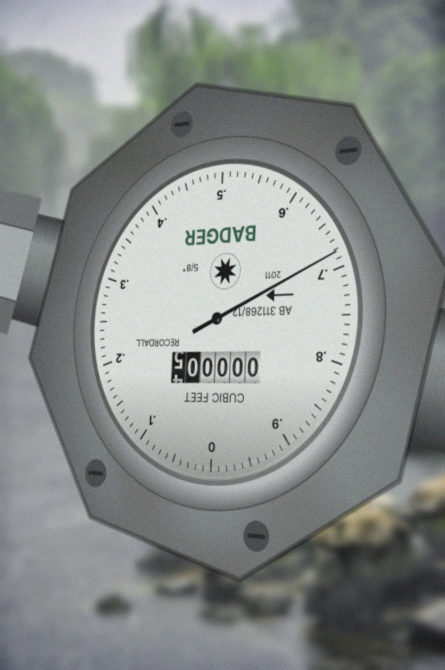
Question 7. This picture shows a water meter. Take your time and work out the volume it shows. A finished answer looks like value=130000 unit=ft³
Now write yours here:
value=4.68 unit=ft³
